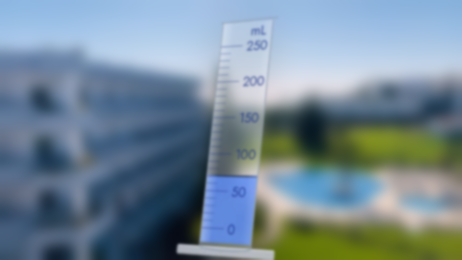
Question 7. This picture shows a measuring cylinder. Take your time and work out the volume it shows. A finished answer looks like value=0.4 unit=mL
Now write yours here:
value=70 unit=mL
